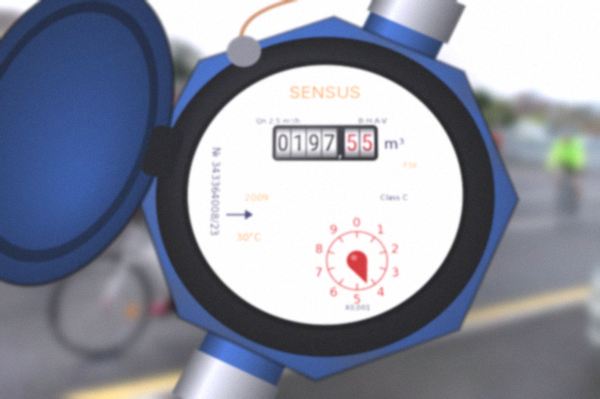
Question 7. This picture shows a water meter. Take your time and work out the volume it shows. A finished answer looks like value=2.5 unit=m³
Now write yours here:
value=197.554 unit=m³
